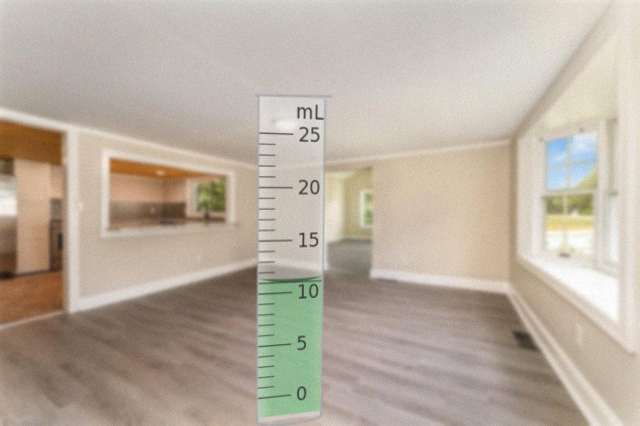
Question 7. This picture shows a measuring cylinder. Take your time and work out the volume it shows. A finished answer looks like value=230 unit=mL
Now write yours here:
value=11 unit=mL
